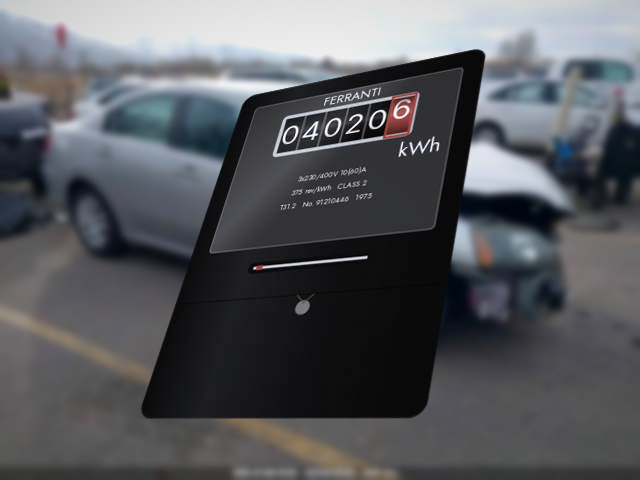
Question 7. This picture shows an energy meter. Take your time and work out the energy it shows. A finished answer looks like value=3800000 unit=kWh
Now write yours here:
value=4020.6 unit=kWh
